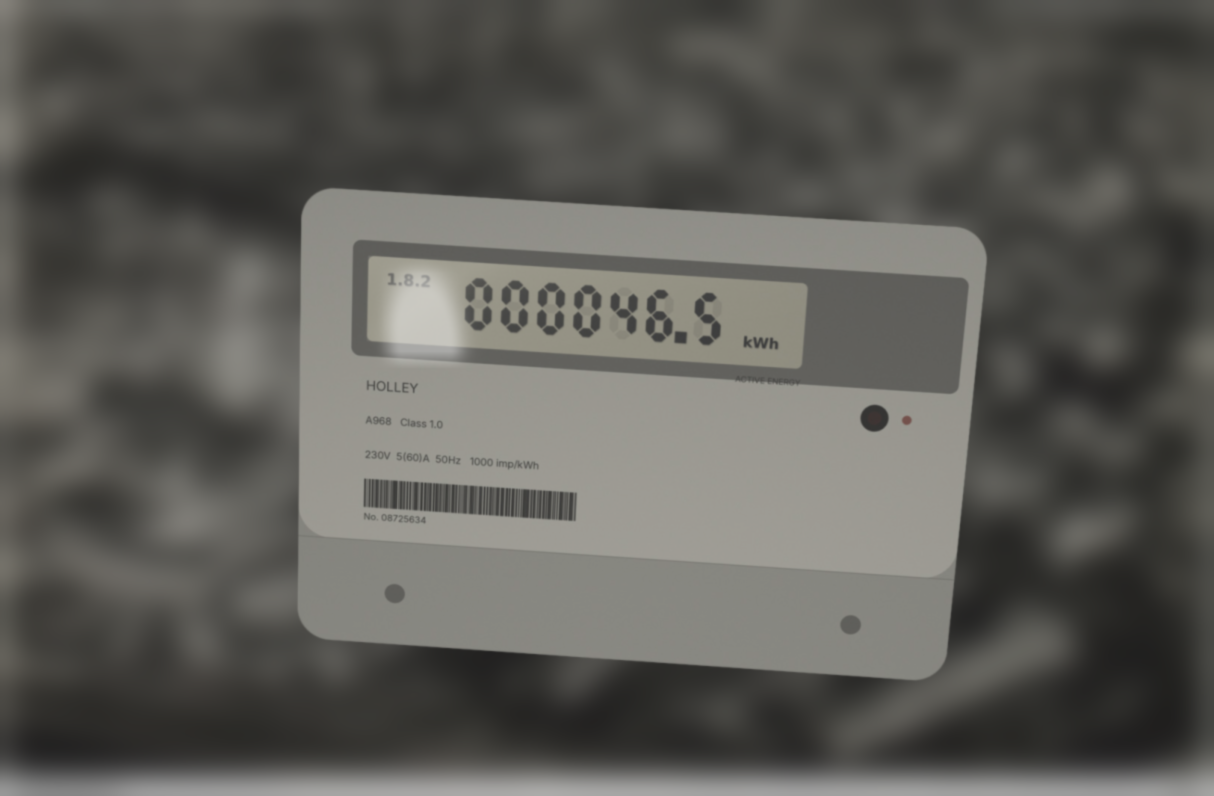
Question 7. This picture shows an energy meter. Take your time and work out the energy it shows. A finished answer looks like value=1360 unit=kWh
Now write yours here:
value=46.5 unit=kWh
